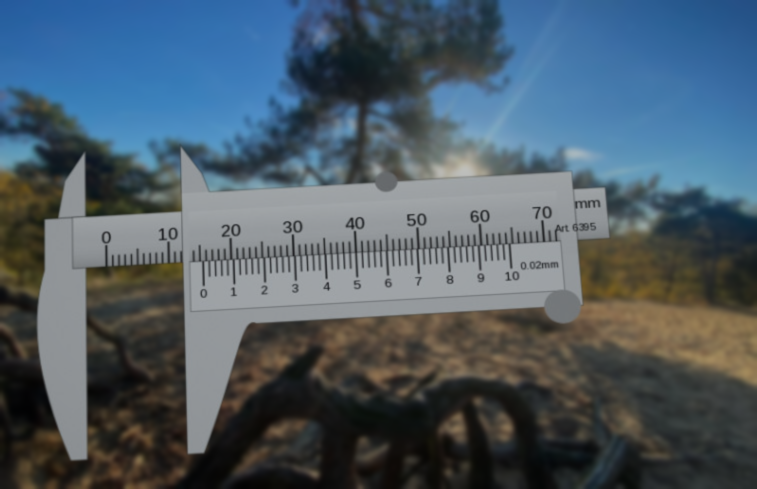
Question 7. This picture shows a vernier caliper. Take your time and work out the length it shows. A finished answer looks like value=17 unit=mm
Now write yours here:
value=15.5 unit=mm
